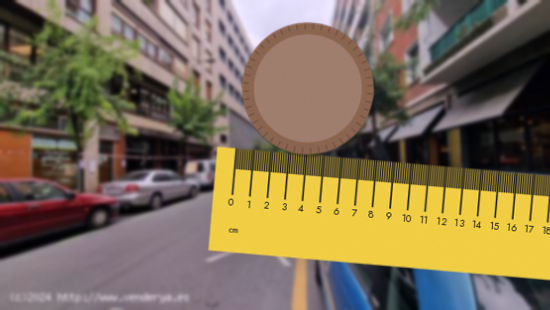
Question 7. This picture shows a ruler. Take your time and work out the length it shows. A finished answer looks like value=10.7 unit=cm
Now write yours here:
value=7.5 unit=cm
